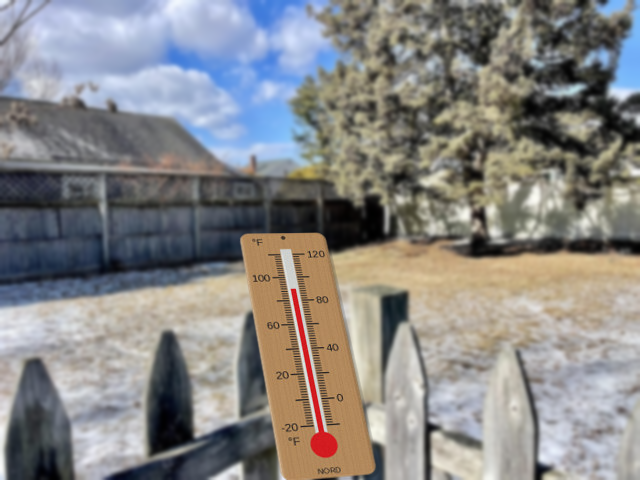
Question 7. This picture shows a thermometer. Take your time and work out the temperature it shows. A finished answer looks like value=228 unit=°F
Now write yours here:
value=90 unit=°F
